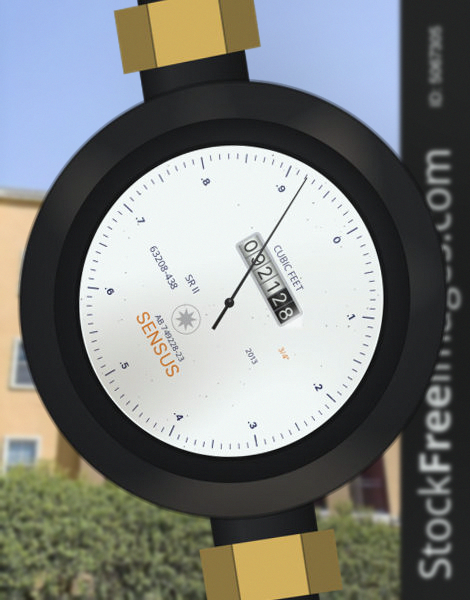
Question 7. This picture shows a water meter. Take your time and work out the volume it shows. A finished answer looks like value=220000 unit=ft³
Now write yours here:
value=92127.92 unit=ft³
